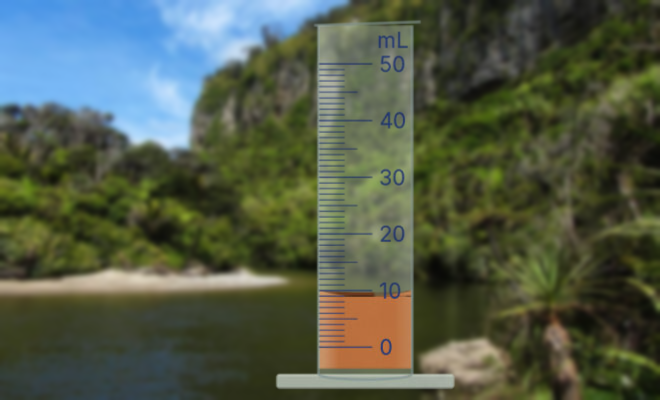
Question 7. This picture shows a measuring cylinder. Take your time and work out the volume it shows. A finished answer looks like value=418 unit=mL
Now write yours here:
value=9 unit=mL
